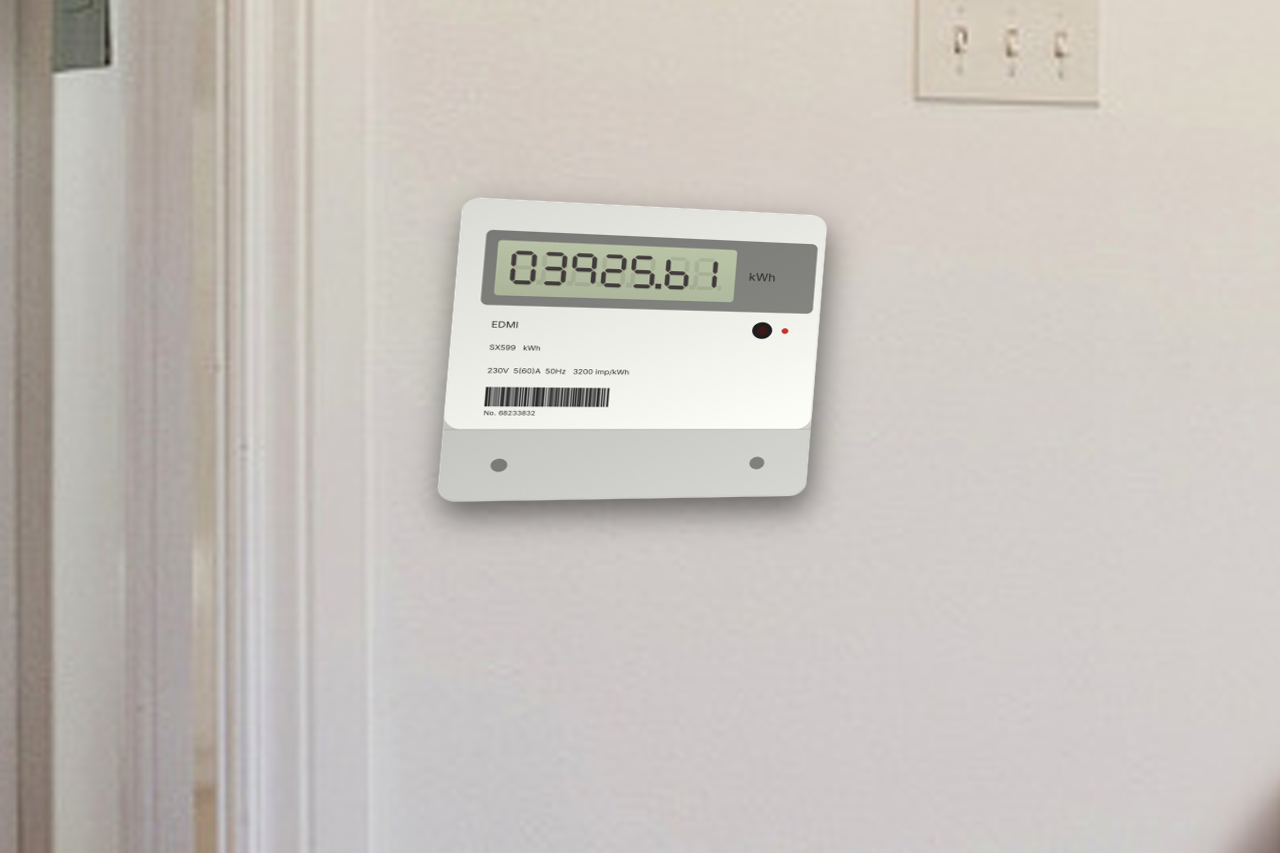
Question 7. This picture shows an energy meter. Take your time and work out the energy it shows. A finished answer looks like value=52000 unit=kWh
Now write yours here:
value=3925.61 unit=kWh
